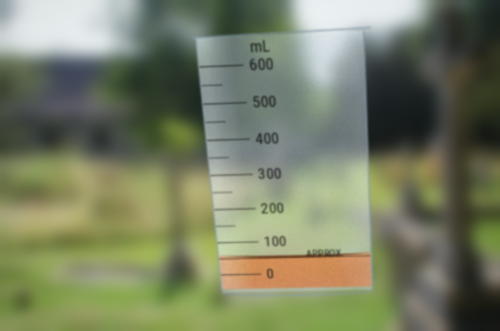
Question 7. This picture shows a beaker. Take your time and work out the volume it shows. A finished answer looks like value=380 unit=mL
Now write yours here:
value=50 unit=mL
